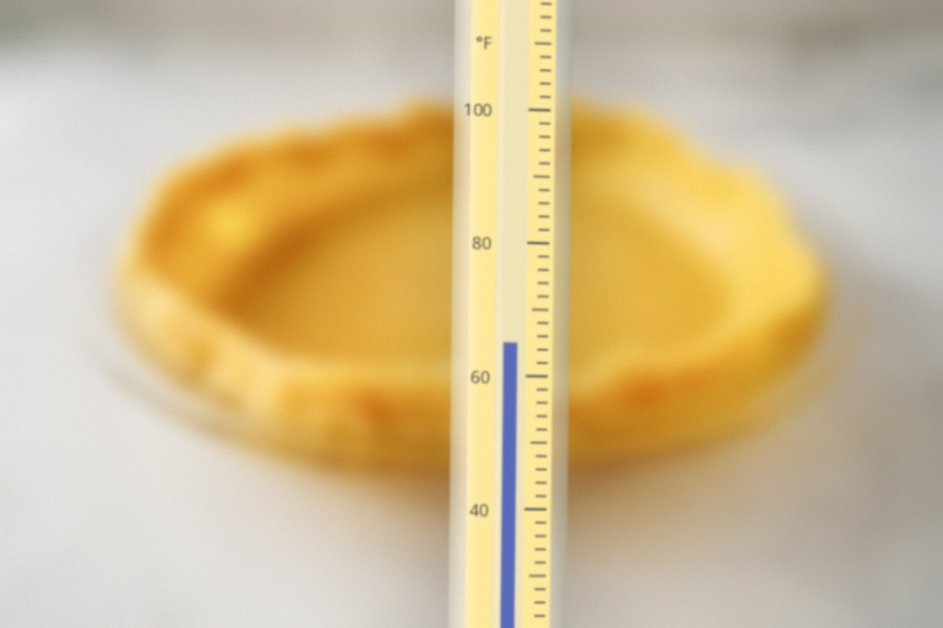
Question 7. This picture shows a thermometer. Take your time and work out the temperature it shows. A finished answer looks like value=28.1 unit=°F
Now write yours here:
value=65 unit=°F
